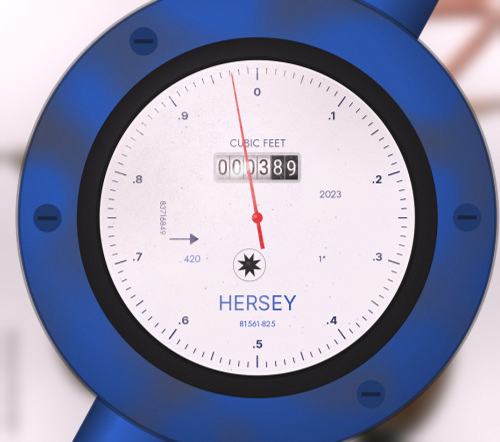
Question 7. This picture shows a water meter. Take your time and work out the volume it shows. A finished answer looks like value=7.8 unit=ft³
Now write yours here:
value=388.97 unit=ft³
